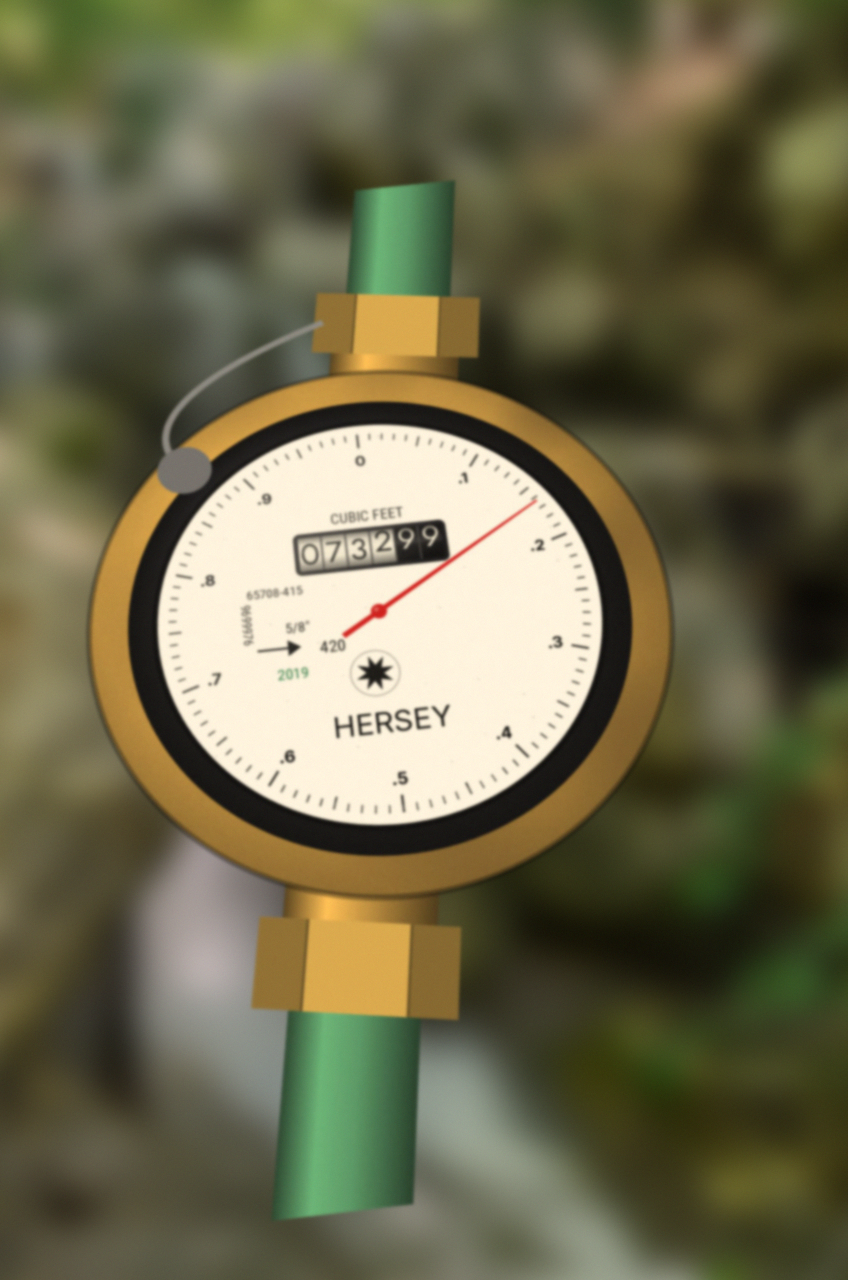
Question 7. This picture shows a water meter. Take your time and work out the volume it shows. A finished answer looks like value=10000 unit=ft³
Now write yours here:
value=73299.16 unit=ft³
